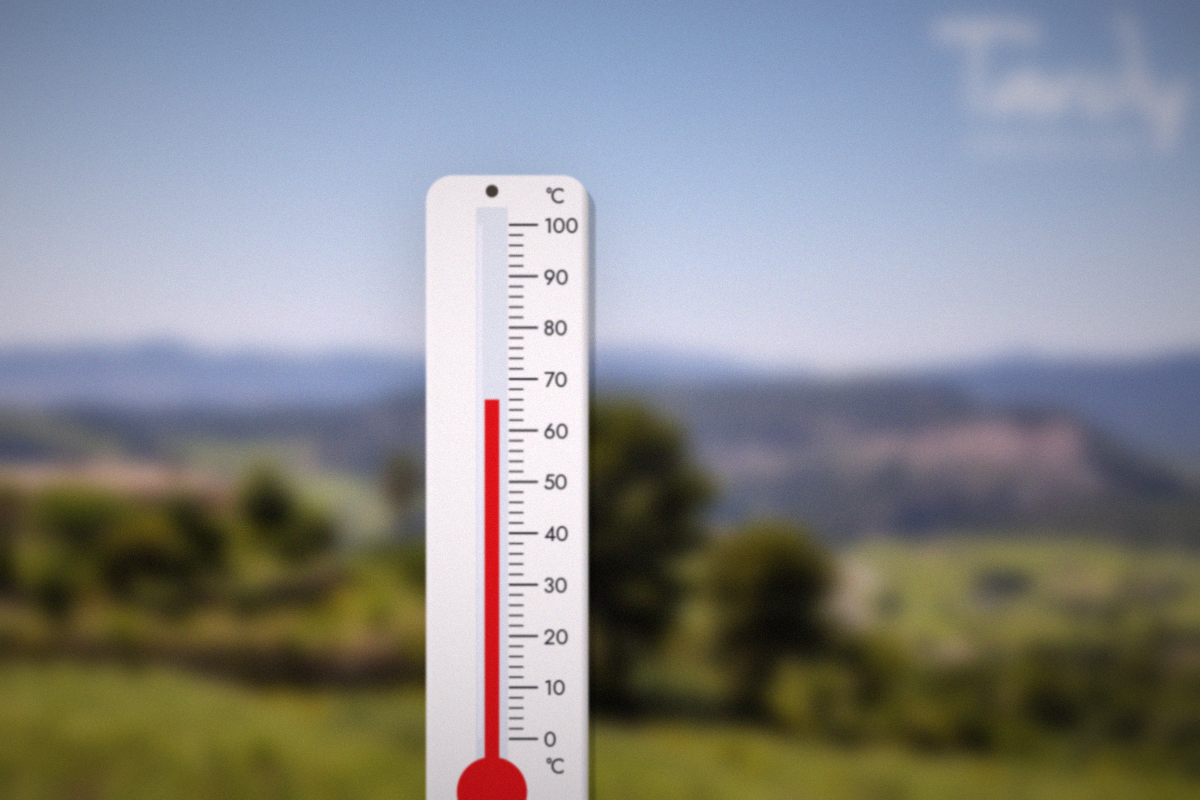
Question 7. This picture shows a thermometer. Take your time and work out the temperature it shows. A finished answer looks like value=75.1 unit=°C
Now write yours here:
value=66 unit=°C
